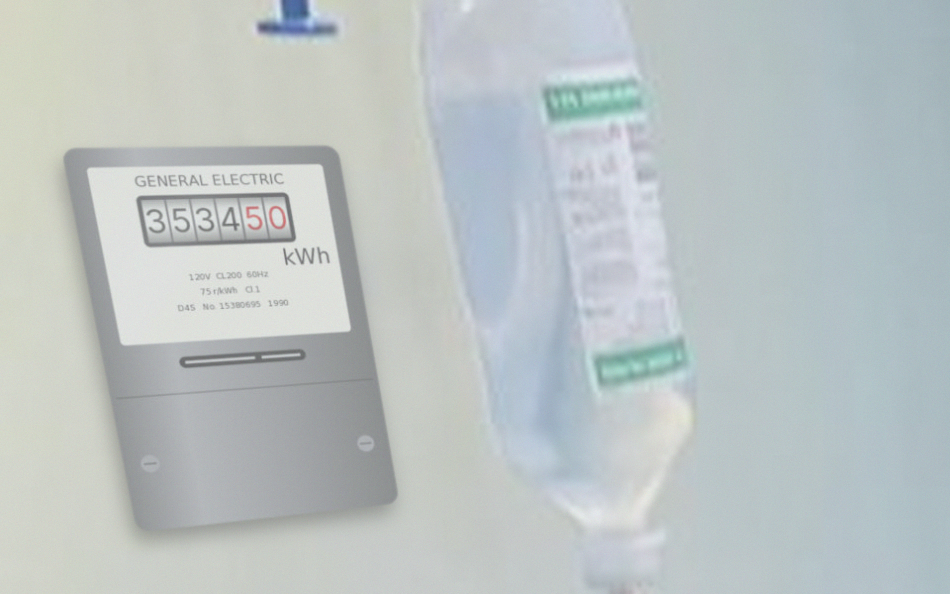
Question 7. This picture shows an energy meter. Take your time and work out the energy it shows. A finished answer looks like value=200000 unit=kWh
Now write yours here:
value=3534.50 unit=kWh
